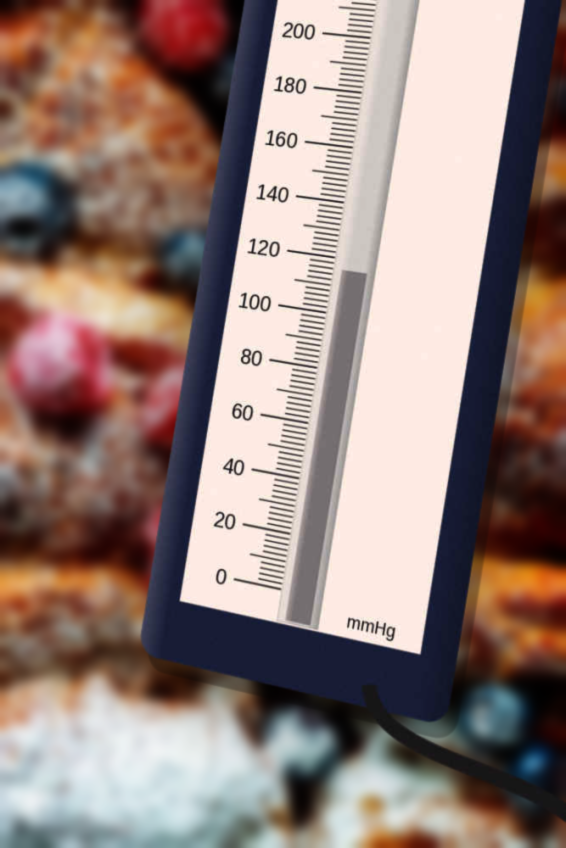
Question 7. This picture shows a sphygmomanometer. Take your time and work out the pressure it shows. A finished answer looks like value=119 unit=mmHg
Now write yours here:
value=116 unit=mmHg
